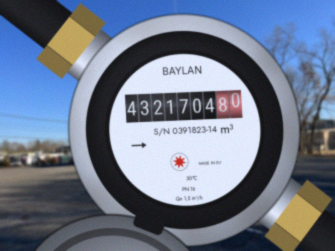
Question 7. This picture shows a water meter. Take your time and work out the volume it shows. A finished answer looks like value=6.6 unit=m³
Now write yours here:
value=4321704.80 unit=m³
